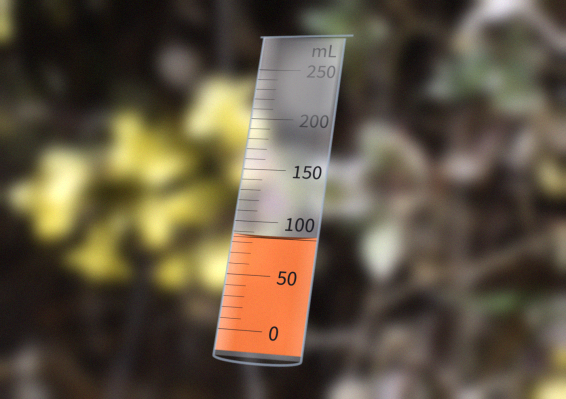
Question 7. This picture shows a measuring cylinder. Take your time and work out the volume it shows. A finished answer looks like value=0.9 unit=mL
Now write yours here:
value=85 unit=mL
